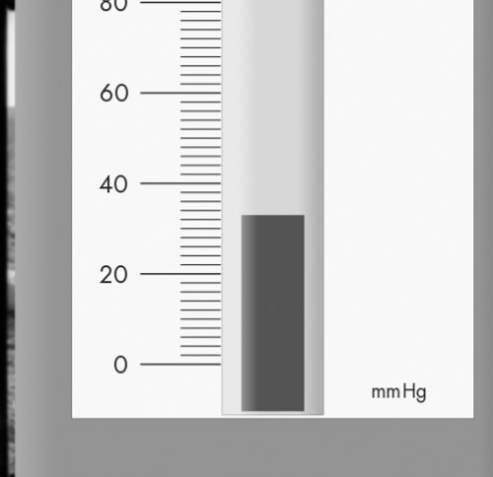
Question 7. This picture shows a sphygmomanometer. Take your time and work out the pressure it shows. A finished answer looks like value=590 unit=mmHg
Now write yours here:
value=33 unit=mmHg
